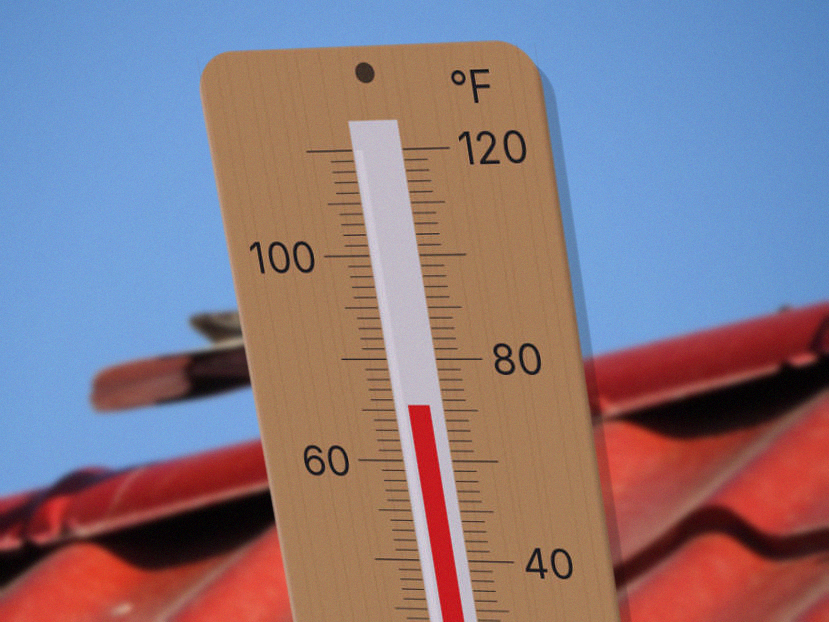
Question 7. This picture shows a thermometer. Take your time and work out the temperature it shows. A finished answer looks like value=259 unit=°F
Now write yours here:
value=71 unit=°F
